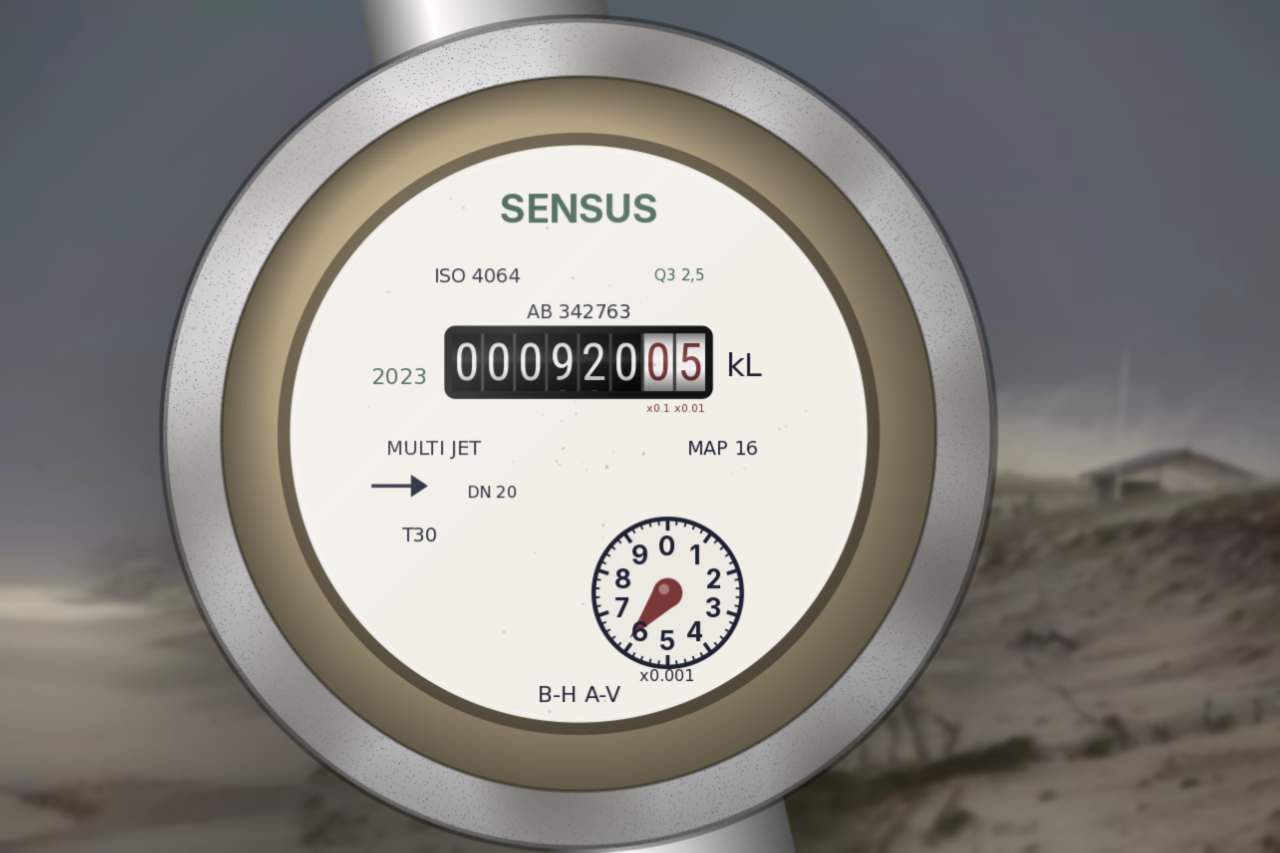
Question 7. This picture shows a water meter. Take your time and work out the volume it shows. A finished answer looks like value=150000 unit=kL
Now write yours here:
value=920.056 unit=kL
